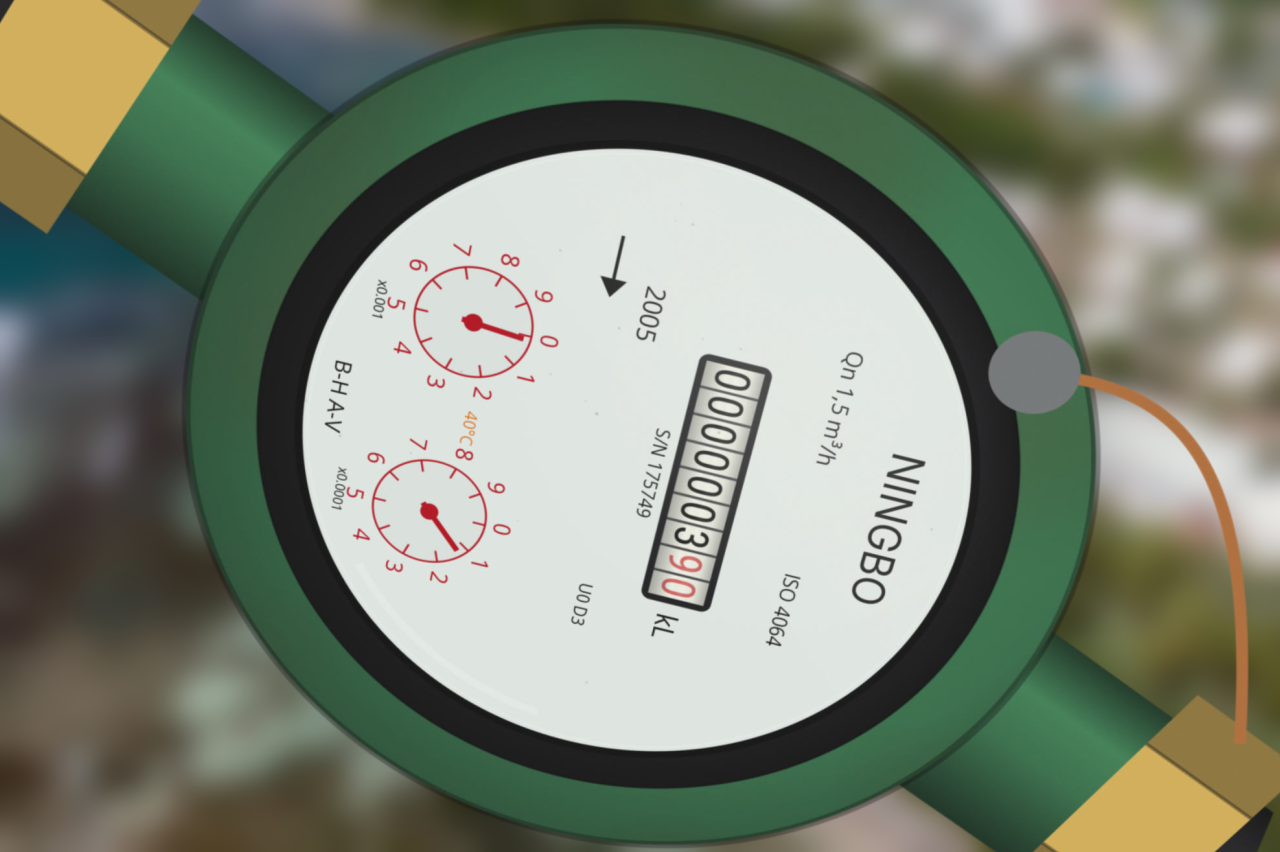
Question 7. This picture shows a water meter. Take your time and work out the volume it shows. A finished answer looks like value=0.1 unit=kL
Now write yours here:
value=3.9001 unit=kL
